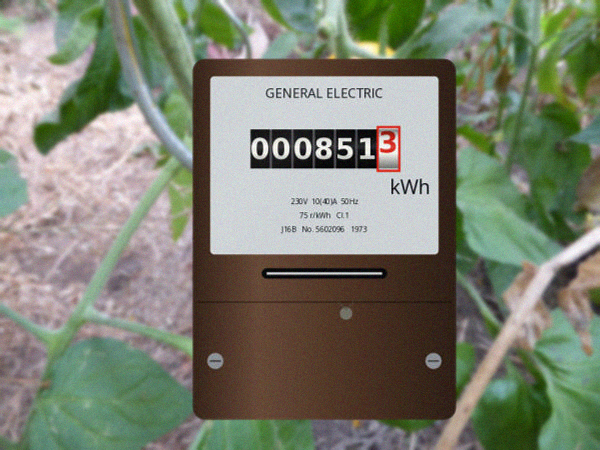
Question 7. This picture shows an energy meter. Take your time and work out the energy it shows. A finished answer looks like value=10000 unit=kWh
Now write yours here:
value=851.3 unit=kWh
